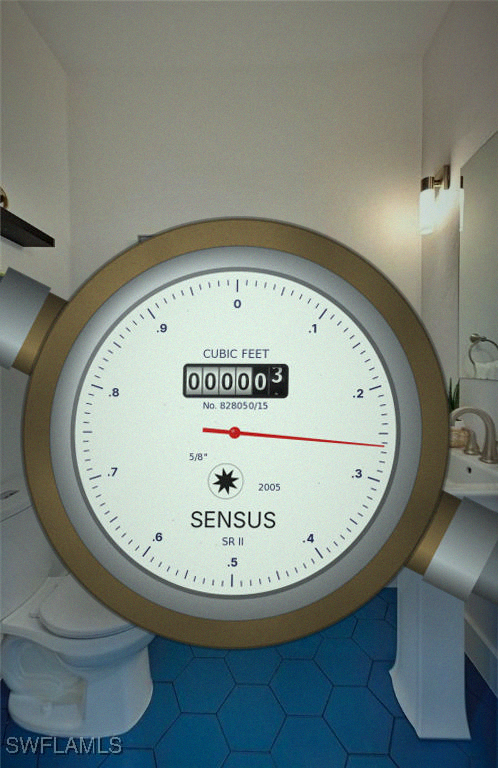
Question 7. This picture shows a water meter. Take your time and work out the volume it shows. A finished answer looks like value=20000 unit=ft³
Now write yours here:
value=3.26 unit=ft³
